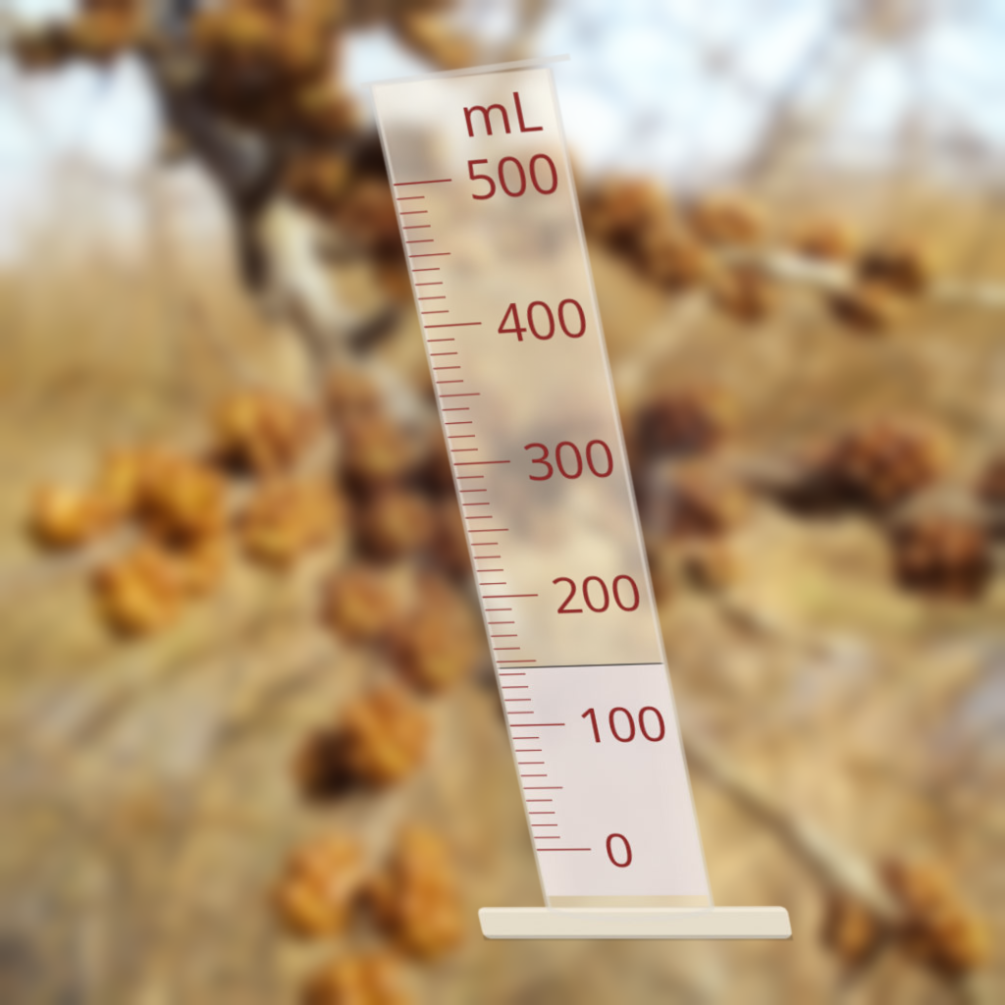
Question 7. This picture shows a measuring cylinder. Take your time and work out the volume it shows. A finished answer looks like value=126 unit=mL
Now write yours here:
value=145 unit=mL
